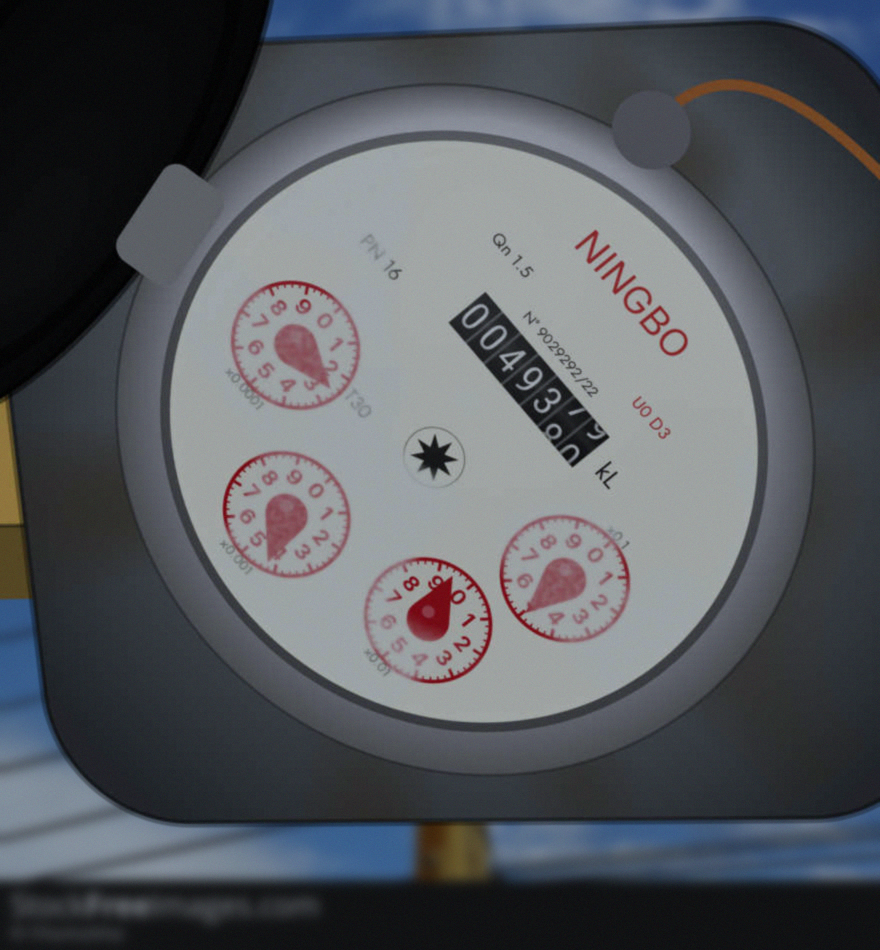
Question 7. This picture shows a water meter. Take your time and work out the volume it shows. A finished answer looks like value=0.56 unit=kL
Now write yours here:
value=49379.4942 unit=kL
